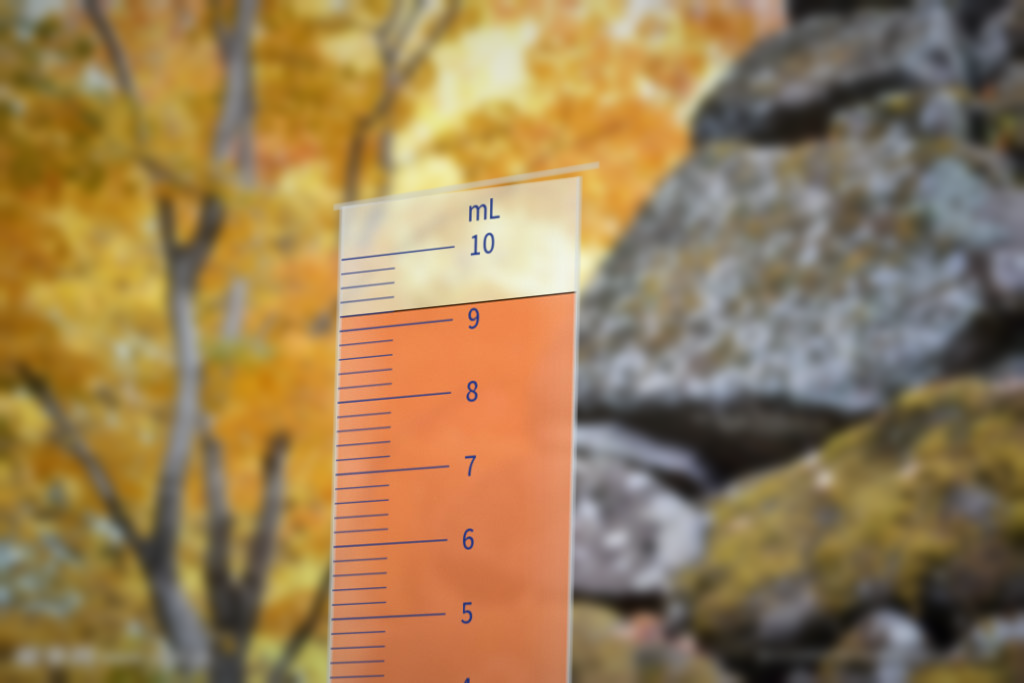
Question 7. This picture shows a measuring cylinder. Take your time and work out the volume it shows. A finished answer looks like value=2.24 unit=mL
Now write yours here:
value=9.2 unit=mL
